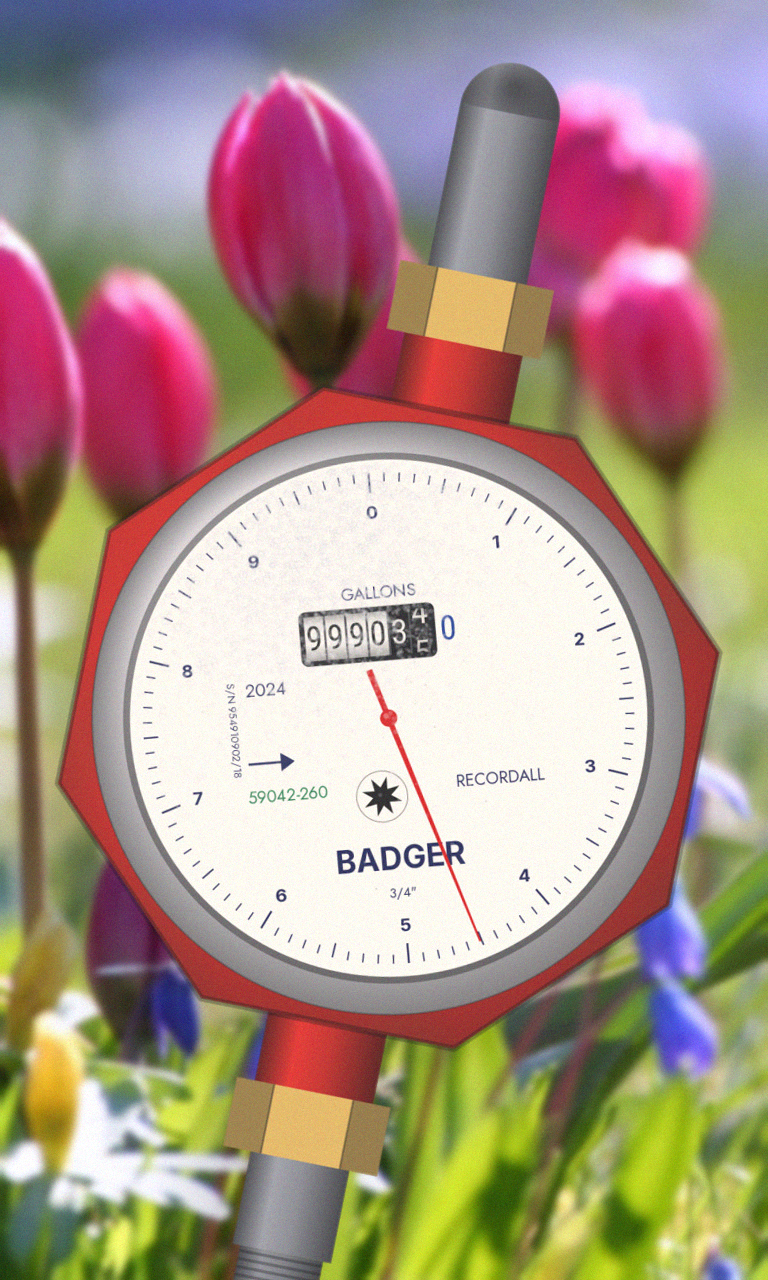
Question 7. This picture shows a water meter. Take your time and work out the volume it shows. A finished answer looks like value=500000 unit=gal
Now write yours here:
value=9990344.5 unit=gal
